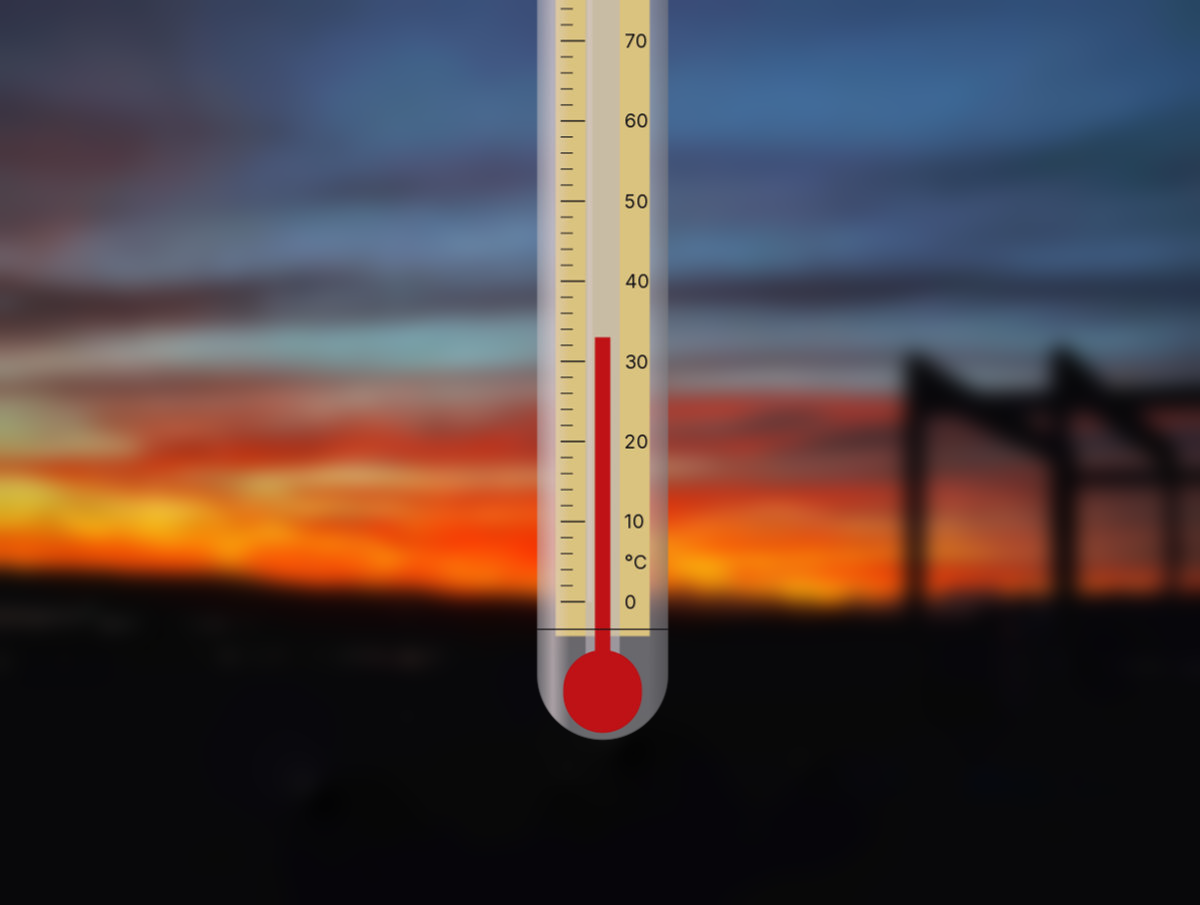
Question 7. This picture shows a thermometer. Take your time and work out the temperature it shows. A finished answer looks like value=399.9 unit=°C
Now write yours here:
value=33 unit=°C
